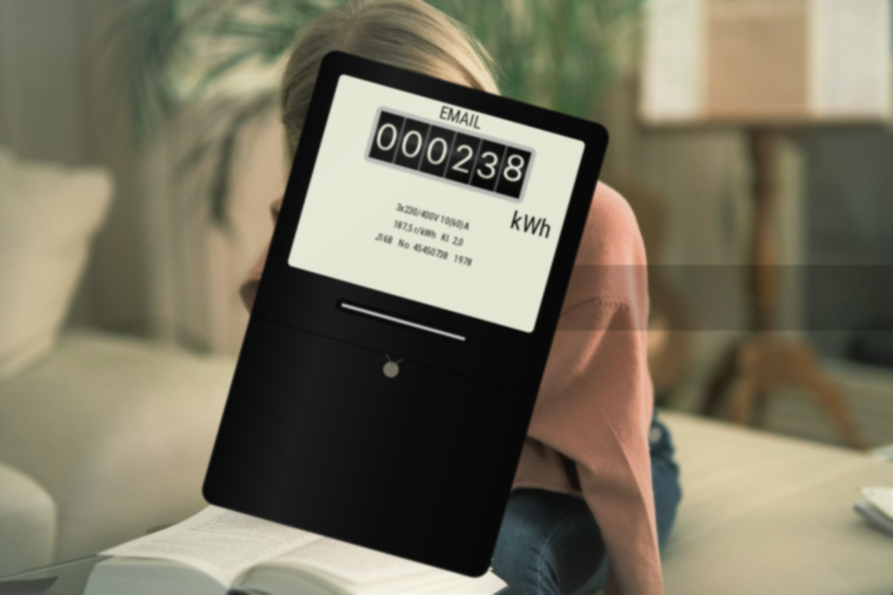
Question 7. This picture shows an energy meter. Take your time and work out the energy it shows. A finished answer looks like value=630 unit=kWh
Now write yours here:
value=238 unit=kWh
